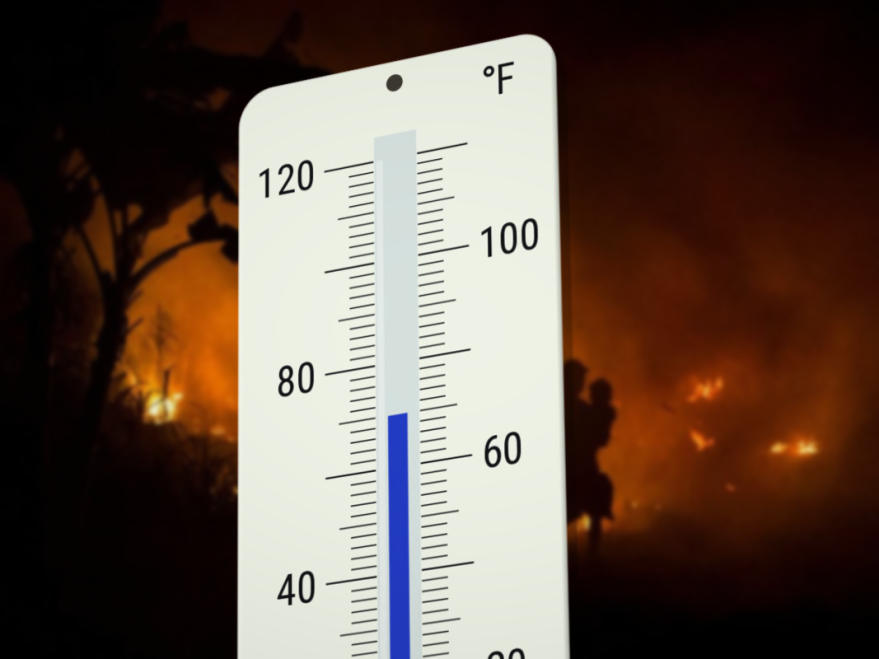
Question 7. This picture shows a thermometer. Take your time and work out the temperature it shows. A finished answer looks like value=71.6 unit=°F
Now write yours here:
value=70 unit=°F
